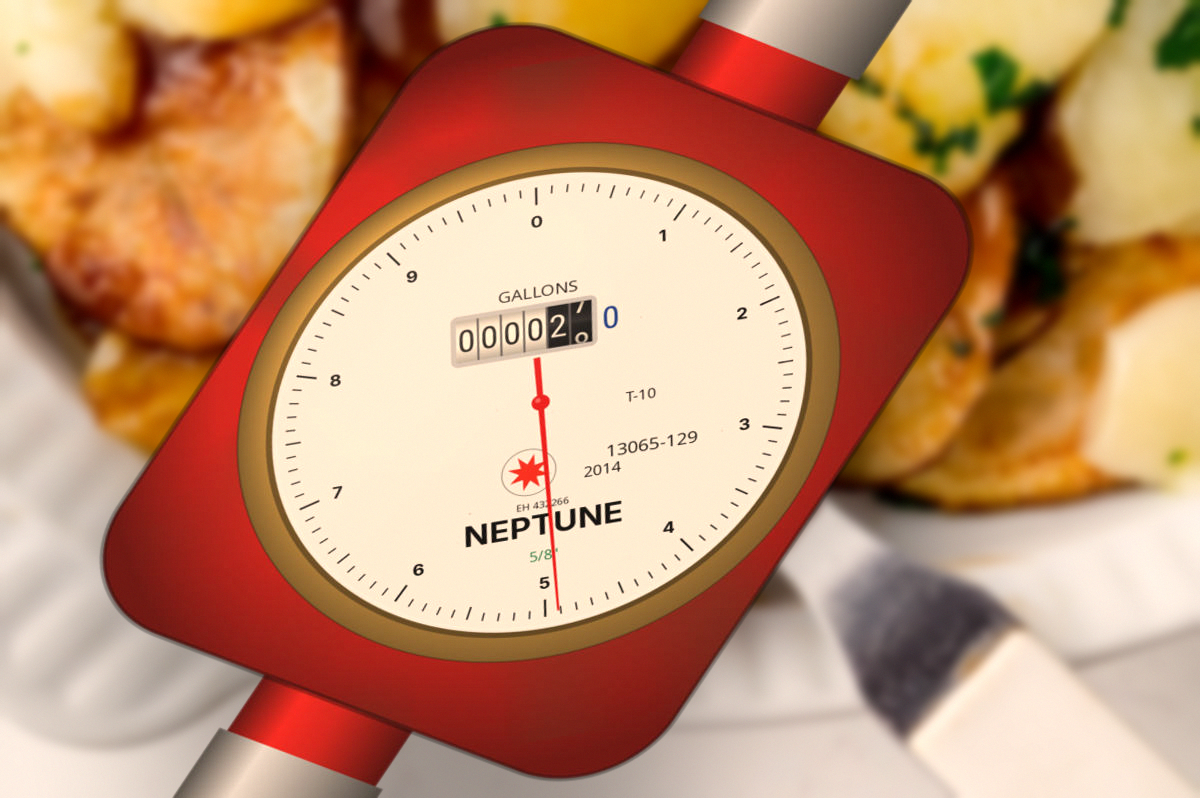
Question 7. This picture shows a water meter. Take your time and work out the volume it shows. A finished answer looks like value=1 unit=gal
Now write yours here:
value=274.9 unit=gal
